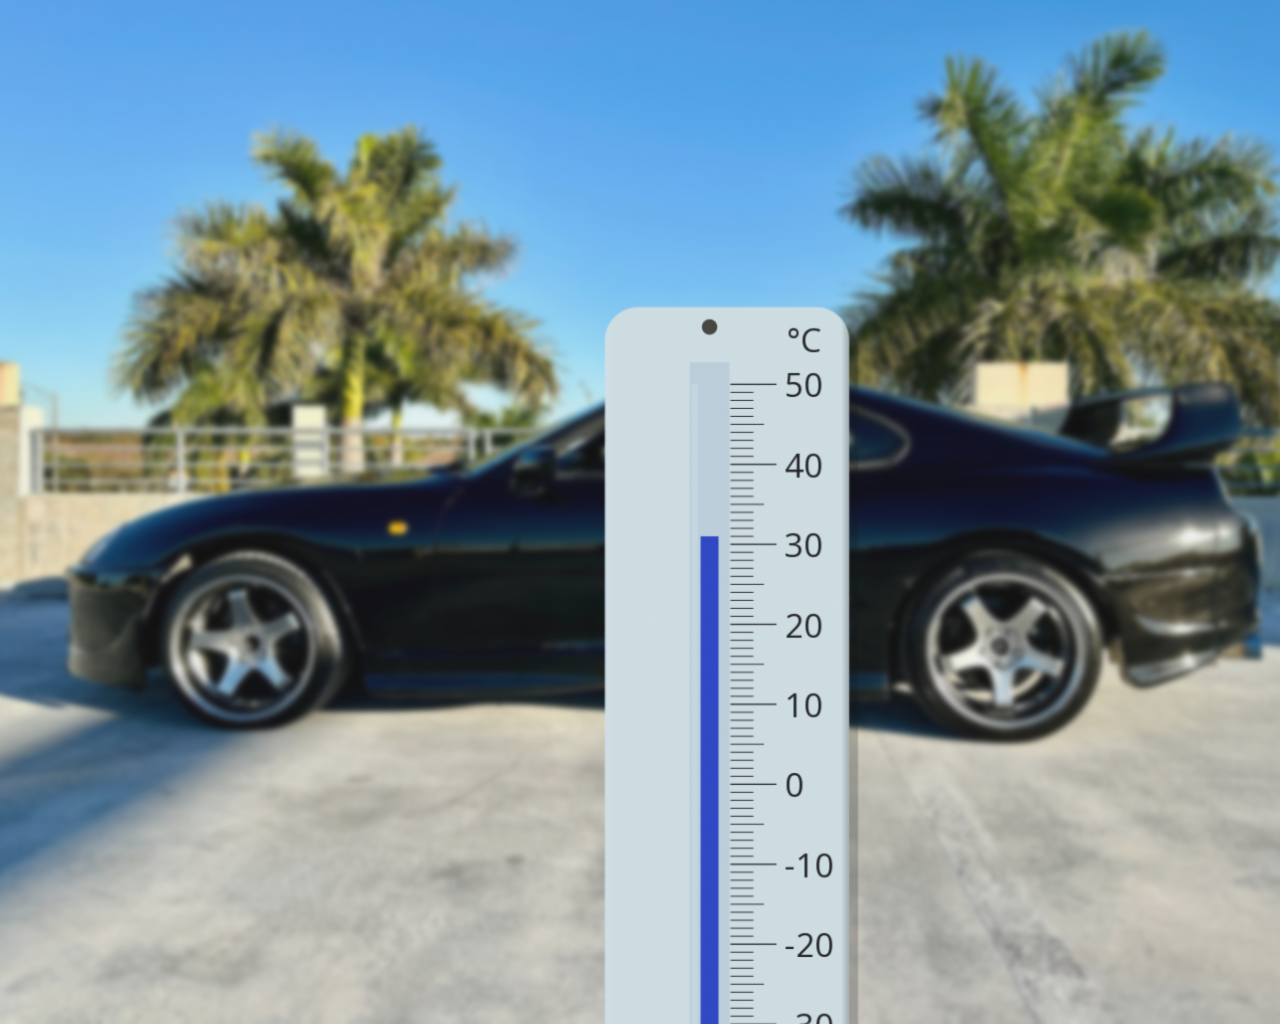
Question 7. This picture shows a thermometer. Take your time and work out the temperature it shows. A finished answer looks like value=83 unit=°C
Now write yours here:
value=31 unit=°C
